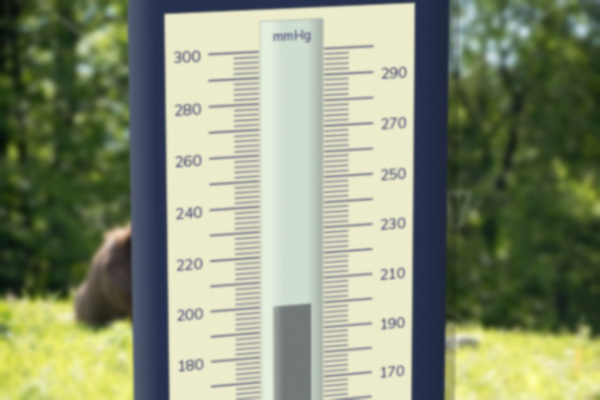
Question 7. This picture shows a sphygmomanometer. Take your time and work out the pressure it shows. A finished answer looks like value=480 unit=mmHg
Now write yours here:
value=200 unit=mmHg
